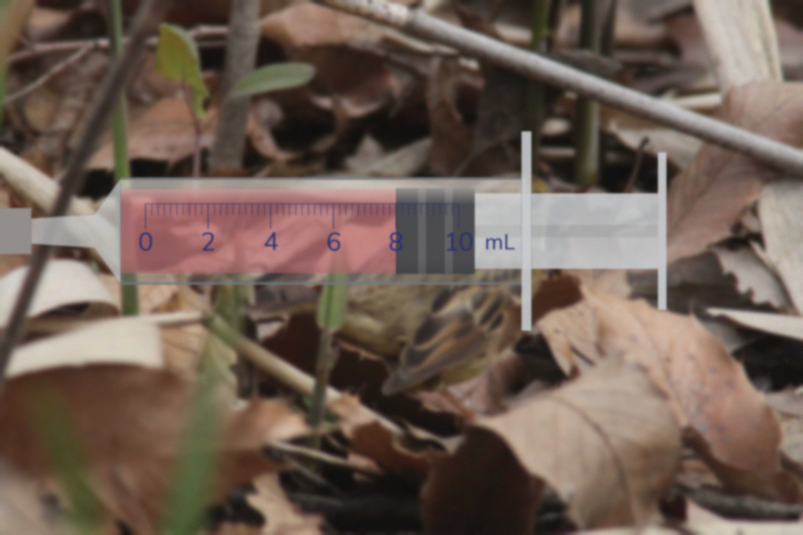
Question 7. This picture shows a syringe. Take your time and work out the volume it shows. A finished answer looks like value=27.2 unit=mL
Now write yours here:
value=8 unit=mL
